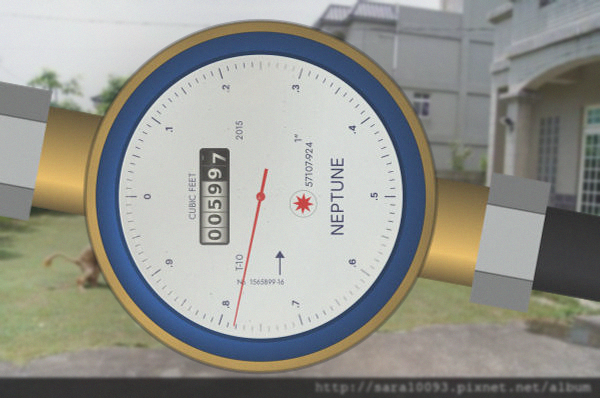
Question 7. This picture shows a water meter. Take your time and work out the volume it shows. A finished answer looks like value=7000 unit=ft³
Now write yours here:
value=5996.78 unit=ft³
